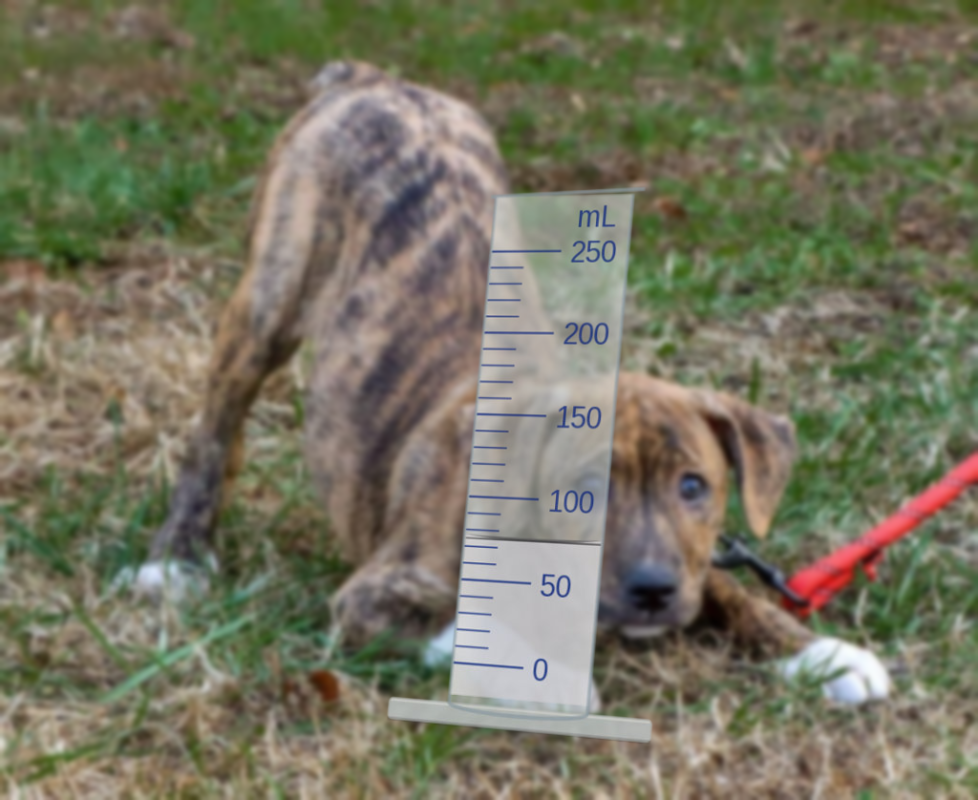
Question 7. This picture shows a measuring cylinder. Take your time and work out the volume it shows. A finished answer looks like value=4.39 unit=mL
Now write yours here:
value=75 unit=mL
